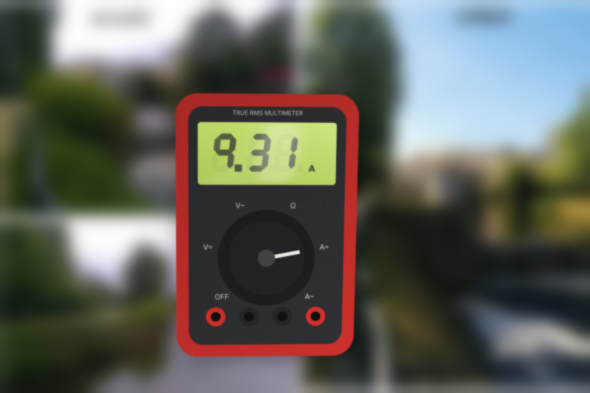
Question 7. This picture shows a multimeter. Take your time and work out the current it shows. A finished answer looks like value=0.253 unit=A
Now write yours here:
value=9.31 unit=A
